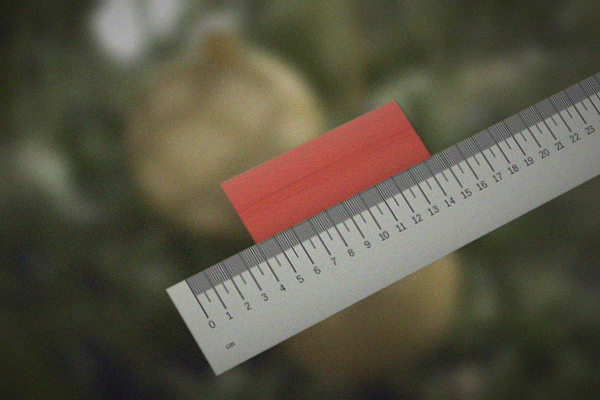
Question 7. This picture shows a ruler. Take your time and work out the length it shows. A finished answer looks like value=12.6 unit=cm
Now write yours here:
value=10.5 unit=cm
